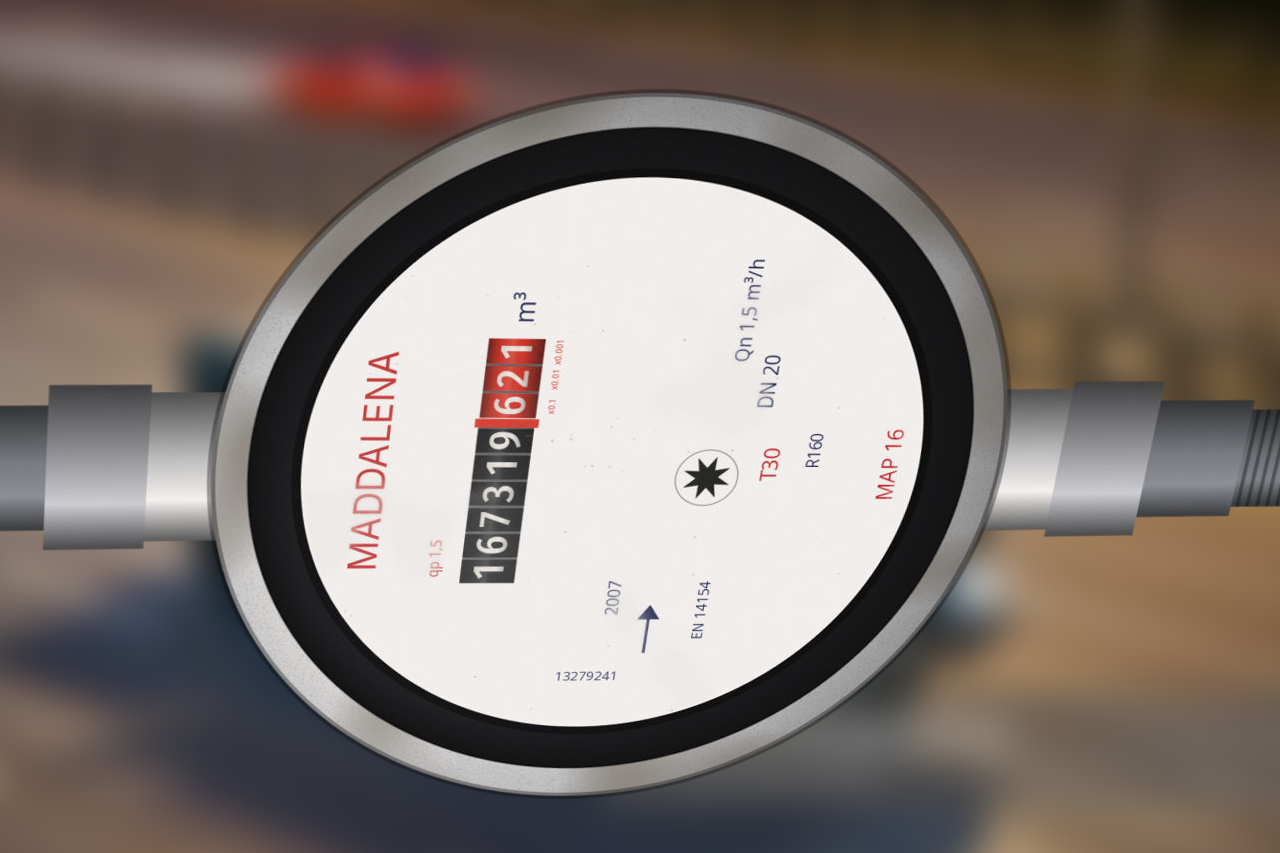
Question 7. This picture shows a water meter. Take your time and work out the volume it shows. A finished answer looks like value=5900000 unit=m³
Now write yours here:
value=167319.621 unit=m³
